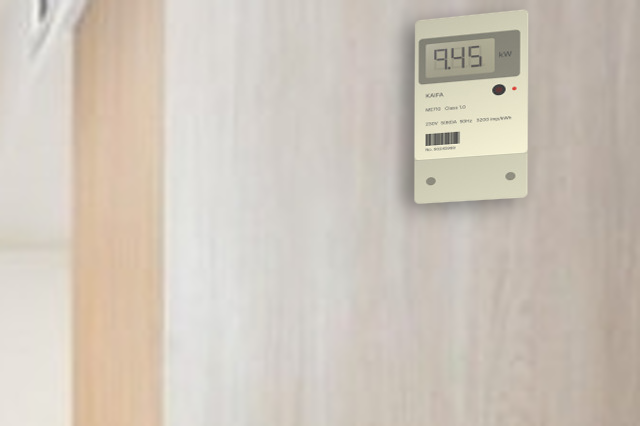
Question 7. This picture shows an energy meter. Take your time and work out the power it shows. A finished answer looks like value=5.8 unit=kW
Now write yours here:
value=9.45 unit=kW
